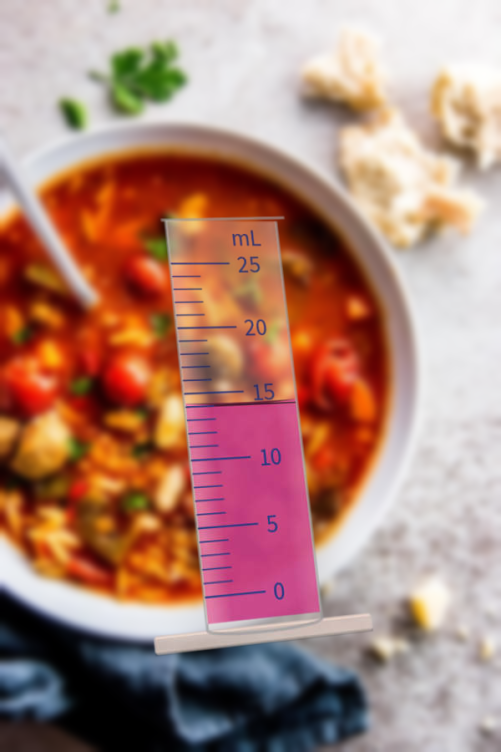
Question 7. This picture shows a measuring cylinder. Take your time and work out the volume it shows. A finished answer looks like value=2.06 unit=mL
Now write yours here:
value=14 unit=mL
